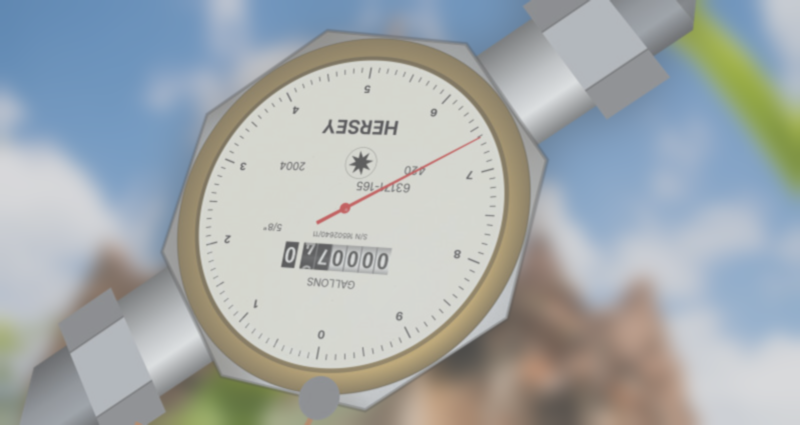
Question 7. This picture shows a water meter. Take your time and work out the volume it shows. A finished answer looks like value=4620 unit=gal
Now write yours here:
value=736.6 unit=gal
